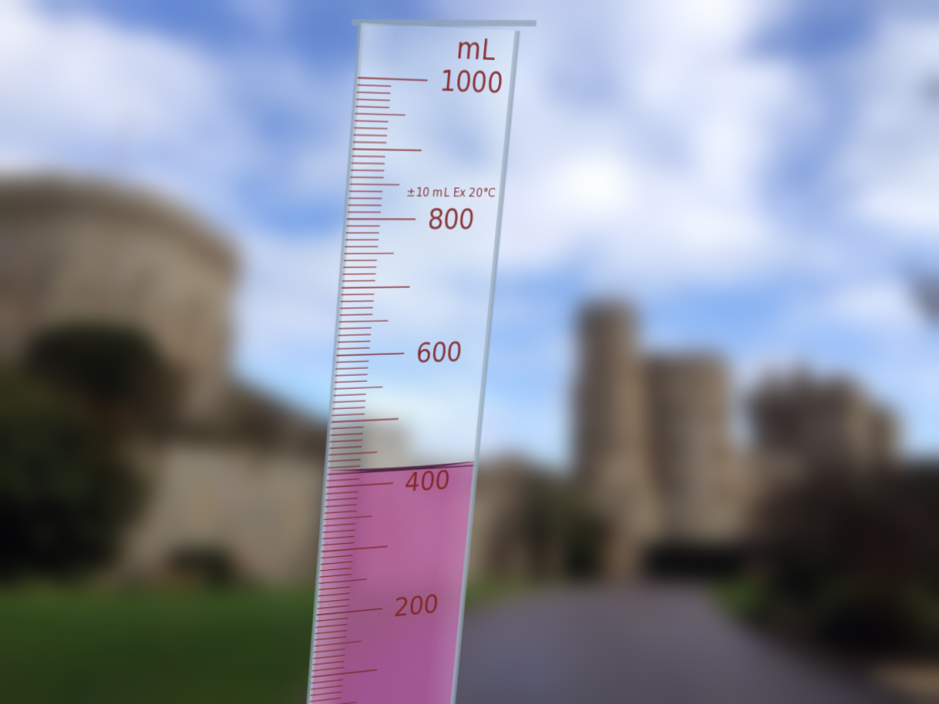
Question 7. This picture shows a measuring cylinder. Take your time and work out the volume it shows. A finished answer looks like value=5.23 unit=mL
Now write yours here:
value=420 unit=mL
